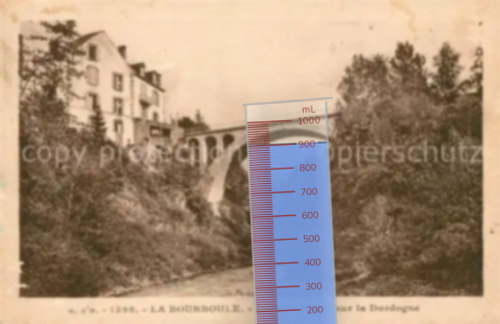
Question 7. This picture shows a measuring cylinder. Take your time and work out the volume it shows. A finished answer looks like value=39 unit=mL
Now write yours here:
value=900 unit=mL
